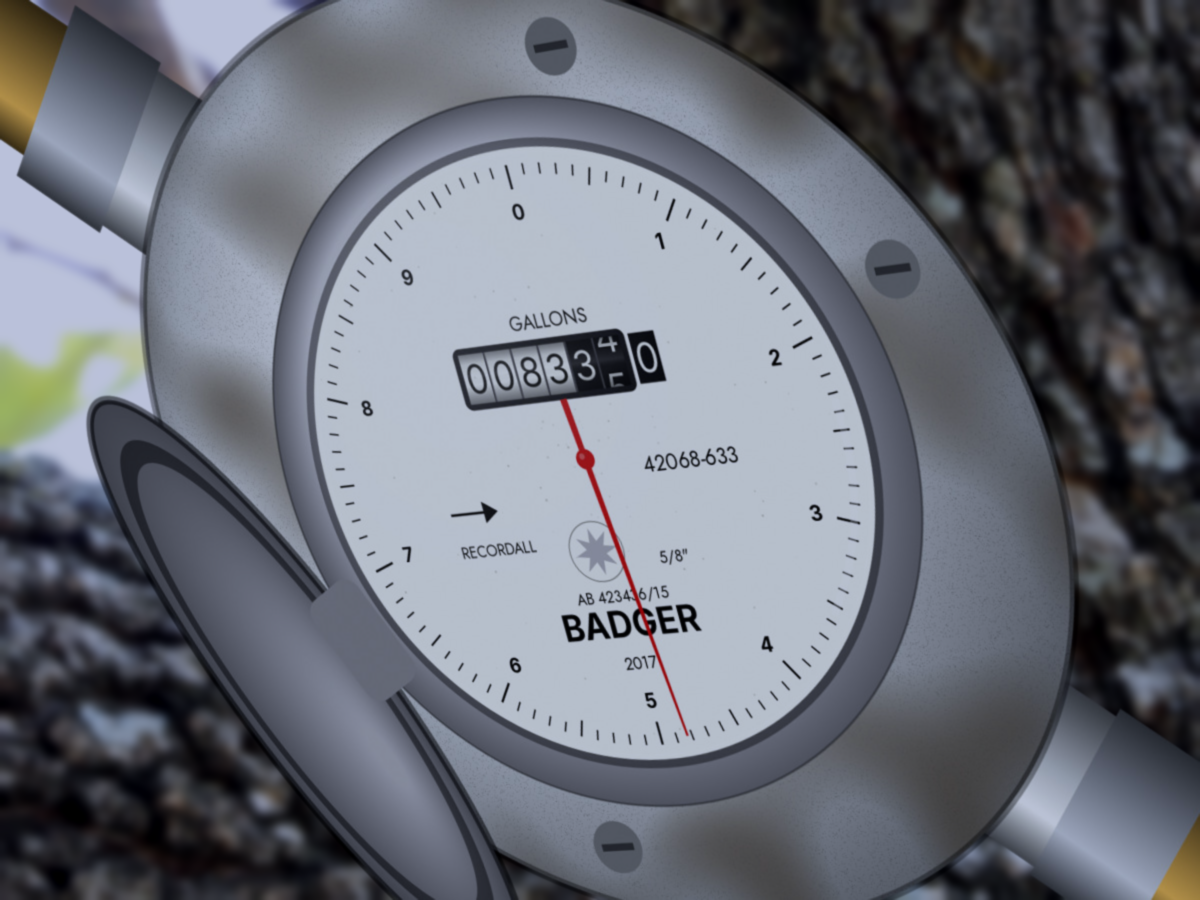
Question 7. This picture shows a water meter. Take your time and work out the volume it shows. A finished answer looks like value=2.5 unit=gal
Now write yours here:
value=83344.8 unit=gal
